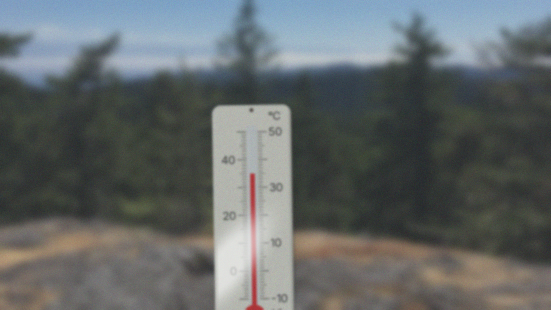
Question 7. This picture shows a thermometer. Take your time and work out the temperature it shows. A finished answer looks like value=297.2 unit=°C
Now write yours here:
value=35 unit=°C
